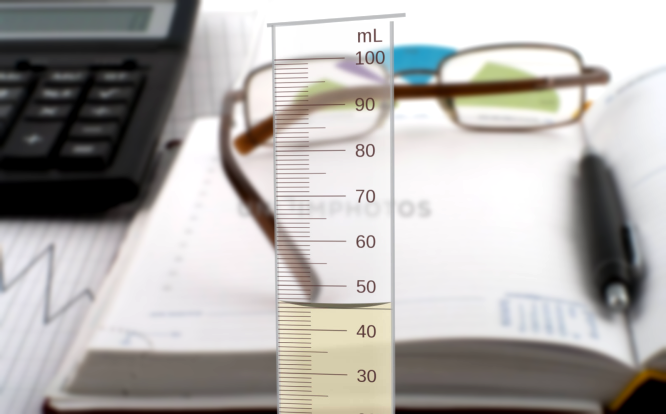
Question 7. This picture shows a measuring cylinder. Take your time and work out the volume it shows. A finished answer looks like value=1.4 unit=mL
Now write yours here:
value=45 unit=mL
